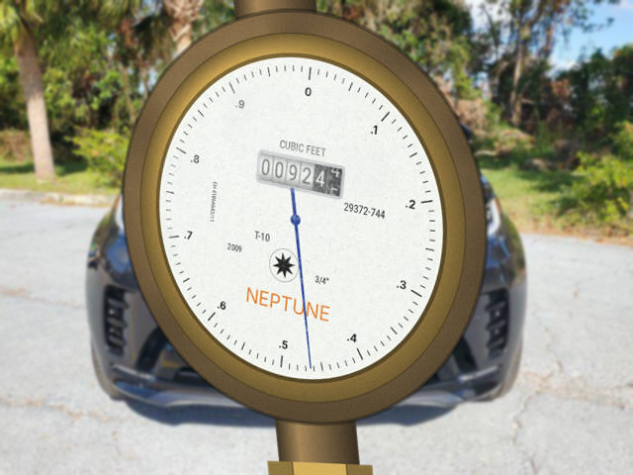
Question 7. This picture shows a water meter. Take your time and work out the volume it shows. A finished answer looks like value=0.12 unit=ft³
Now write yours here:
value=9244.46 unit=ft³
